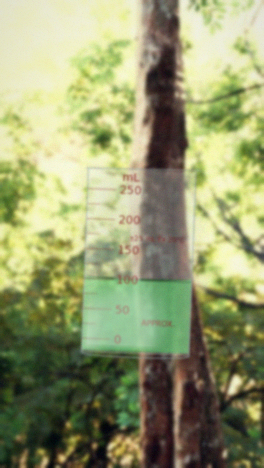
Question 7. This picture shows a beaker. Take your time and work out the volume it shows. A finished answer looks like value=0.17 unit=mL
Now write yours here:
value=100 unit=mL
